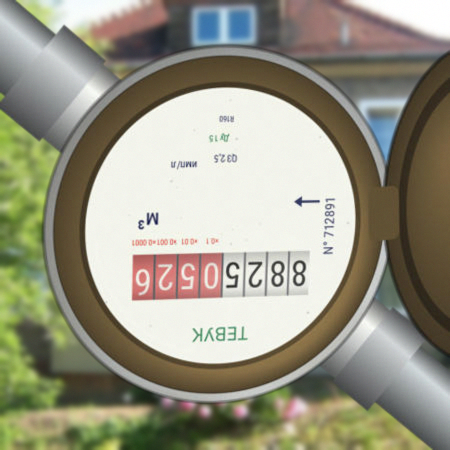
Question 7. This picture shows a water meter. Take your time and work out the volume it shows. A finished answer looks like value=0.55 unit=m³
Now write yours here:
value=8825.0526 unit=m³
